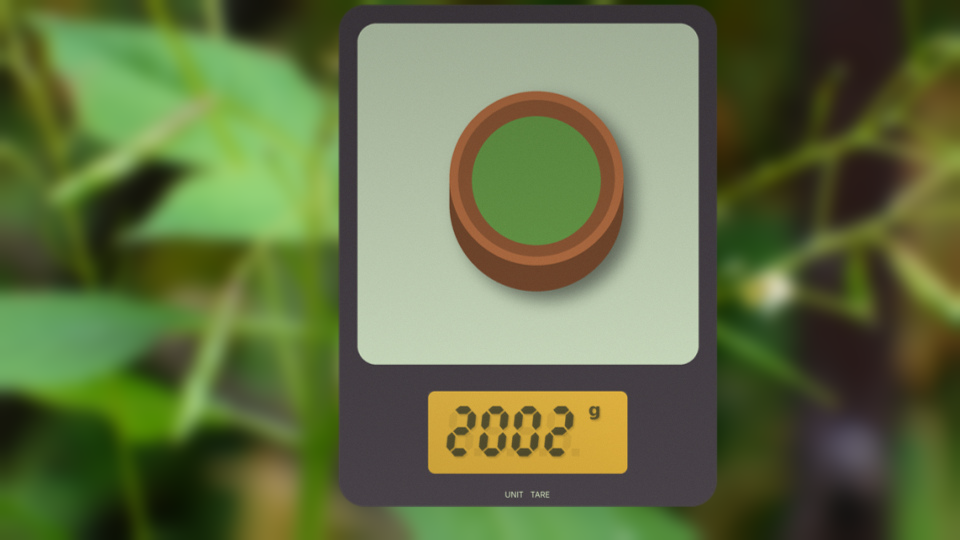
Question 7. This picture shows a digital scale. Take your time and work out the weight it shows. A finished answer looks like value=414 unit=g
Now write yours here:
value=2002 unit=g
